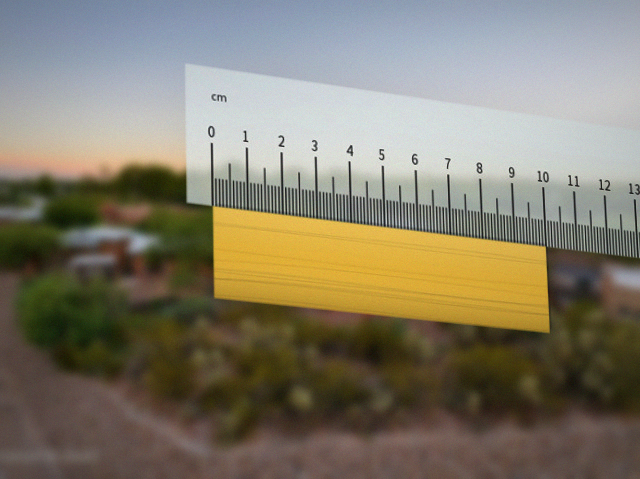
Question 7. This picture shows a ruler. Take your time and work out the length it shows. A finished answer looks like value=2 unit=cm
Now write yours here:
value=10 unit=cm
